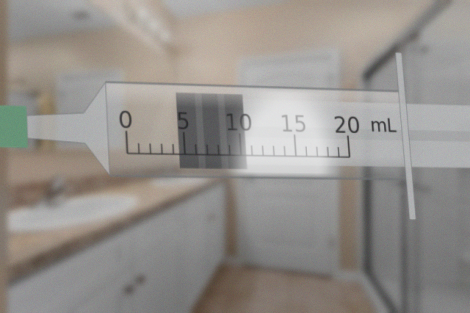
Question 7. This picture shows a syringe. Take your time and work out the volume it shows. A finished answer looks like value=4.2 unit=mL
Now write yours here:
value=4.5 unit=mL
